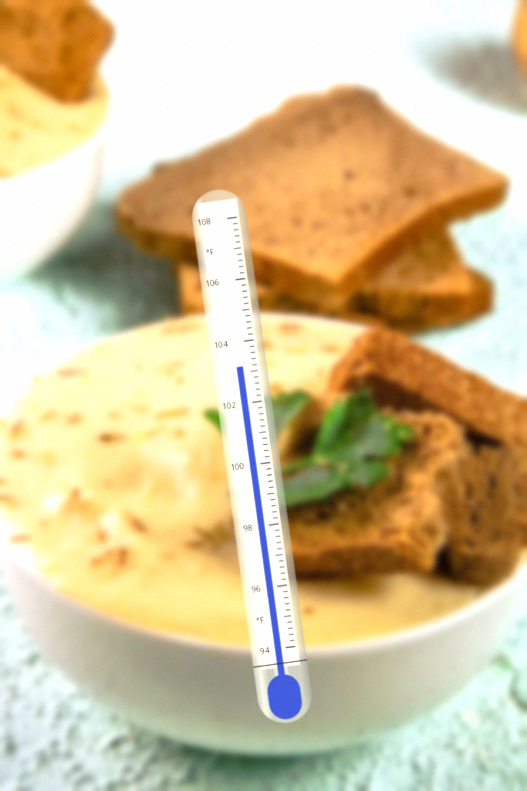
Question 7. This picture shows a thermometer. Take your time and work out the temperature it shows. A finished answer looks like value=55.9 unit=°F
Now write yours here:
value=103.2 unit=°F
